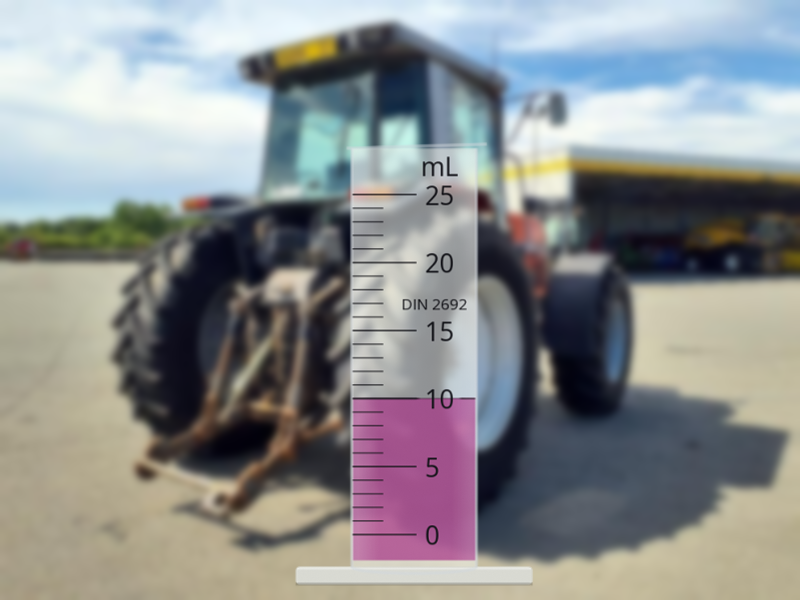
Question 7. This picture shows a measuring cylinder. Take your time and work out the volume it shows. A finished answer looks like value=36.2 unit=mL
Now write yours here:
value=10 unit=mL
